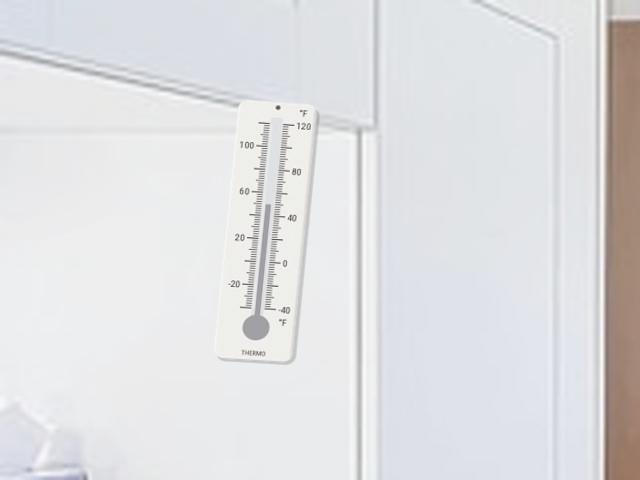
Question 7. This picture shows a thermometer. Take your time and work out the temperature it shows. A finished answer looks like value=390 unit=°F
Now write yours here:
value=50 unit=°F
